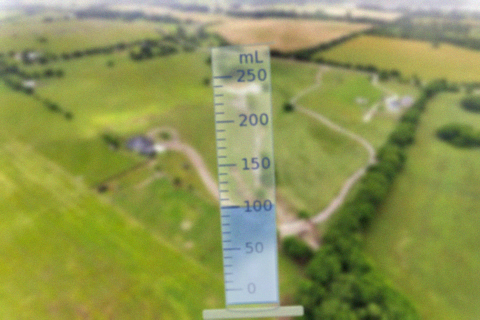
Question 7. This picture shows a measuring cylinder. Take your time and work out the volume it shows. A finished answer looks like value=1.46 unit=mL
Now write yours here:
value=100 unit=mL
